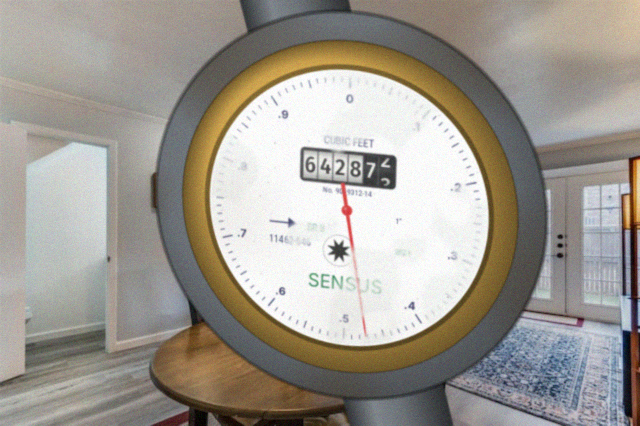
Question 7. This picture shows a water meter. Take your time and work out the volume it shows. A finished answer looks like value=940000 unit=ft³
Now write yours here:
value=642872.47 unit=ft³
